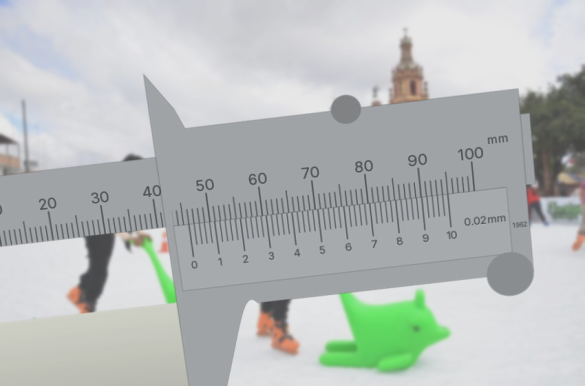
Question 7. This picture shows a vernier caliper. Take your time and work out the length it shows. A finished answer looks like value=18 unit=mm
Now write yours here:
value=46.0 unit=mm
